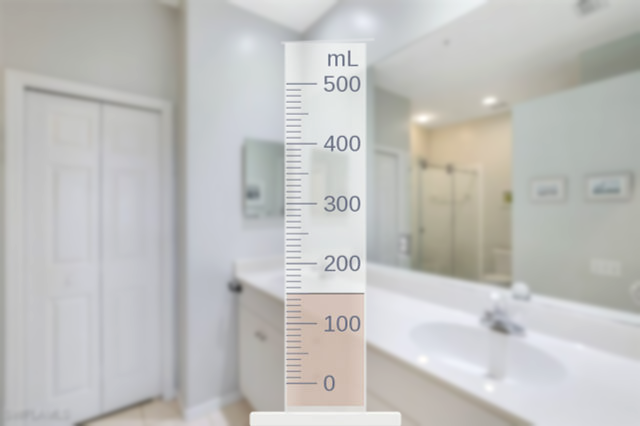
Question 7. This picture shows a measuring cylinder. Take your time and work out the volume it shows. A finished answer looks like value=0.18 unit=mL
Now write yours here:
value=150 unit=mL
